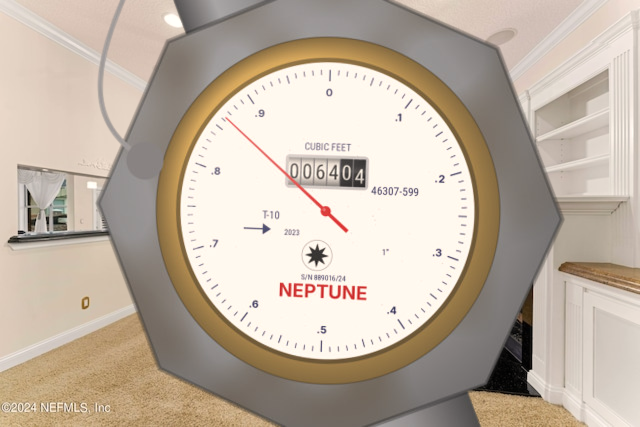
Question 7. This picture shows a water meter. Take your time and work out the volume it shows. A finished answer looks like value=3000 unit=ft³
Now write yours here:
value=6403.86 unit=ft³
